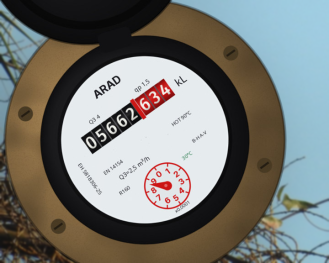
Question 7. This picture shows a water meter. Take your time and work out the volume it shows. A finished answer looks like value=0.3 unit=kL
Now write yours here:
value=5662.6348 unit=kL
